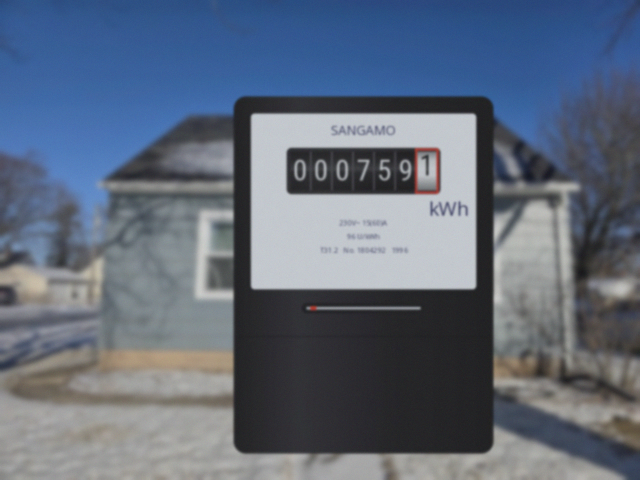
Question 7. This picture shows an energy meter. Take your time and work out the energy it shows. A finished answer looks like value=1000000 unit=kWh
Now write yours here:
value=759.1 unit=kWh
